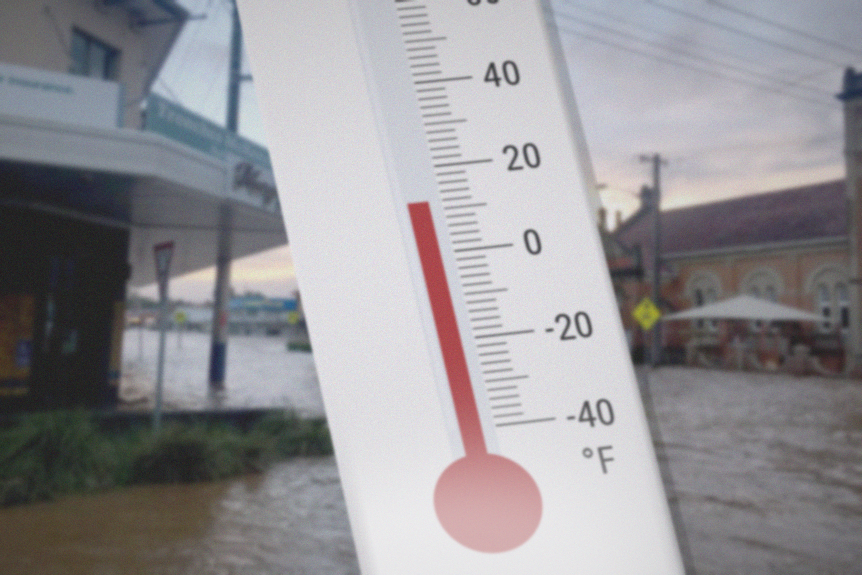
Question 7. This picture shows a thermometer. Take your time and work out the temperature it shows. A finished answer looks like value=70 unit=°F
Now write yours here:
value=12 unit=°F
